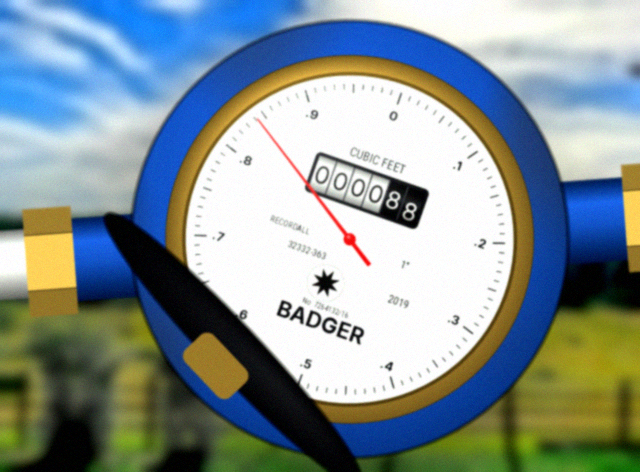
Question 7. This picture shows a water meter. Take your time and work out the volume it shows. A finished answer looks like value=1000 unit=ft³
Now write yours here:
value=87.84 unit=ft³
